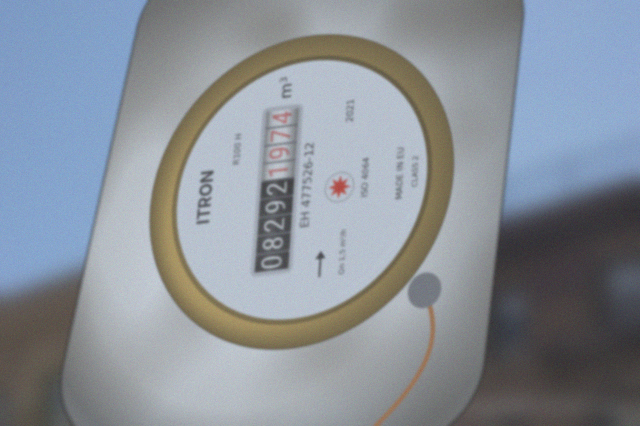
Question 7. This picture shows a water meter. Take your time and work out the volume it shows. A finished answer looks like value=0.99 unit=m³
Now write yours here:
value=8292.1974 unit=m³
